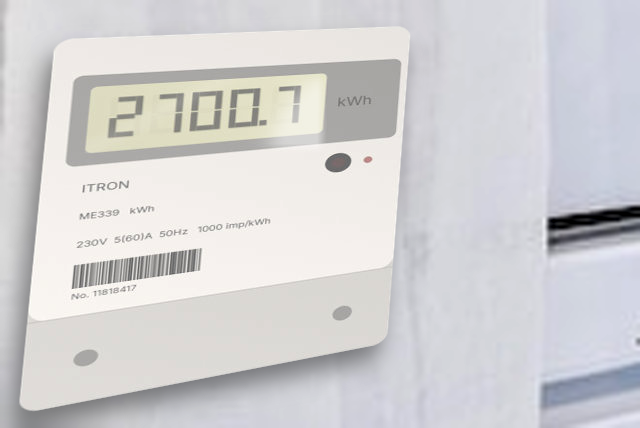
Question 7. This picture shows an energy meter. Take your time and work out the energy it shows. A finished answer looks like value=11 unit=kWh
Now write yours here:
value=2700.7 unit=kWh
